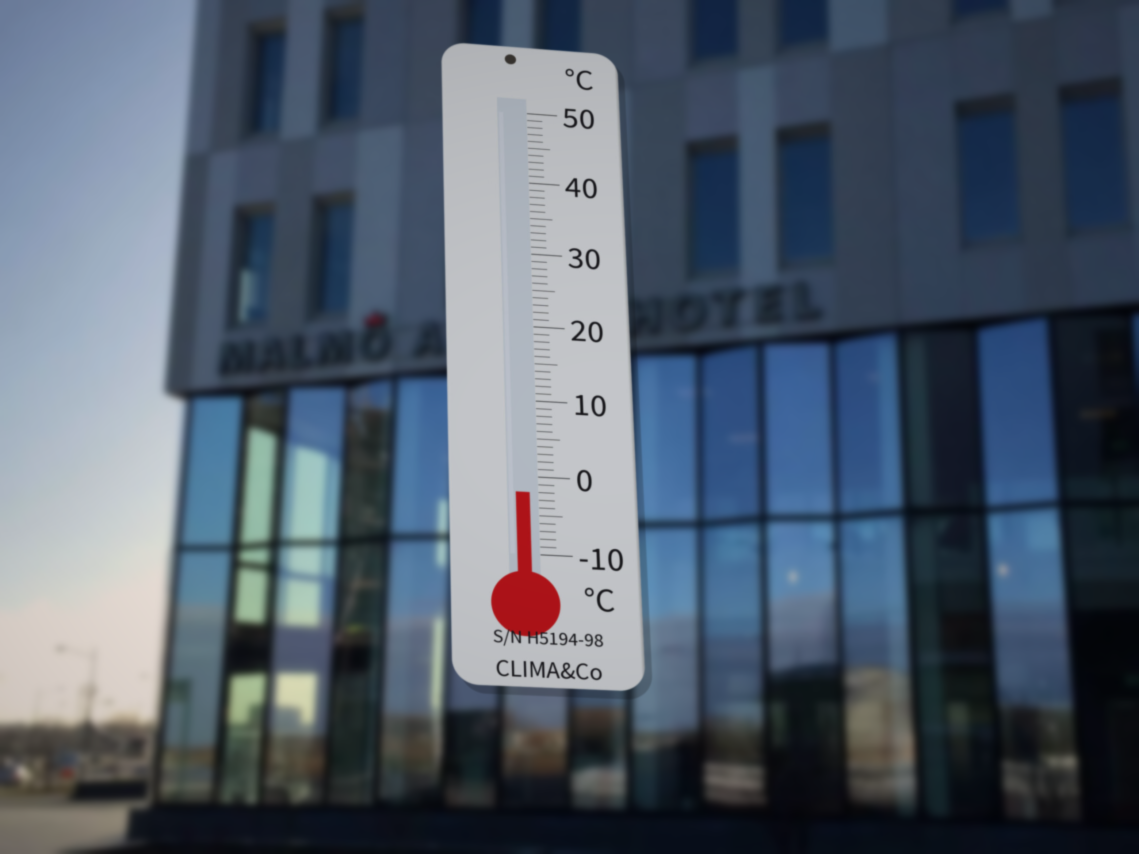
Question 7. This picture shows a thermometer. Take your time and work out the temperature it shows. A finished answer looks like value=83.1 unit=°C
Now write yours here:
value=-2 unit=°C
